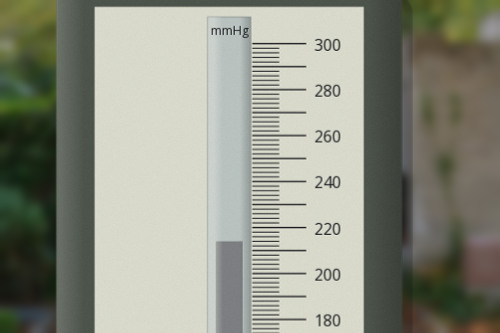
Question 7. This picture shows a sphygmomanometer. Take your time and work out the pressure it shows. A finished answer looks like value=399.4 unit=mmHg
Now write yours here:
value=214 unit=mmHg
